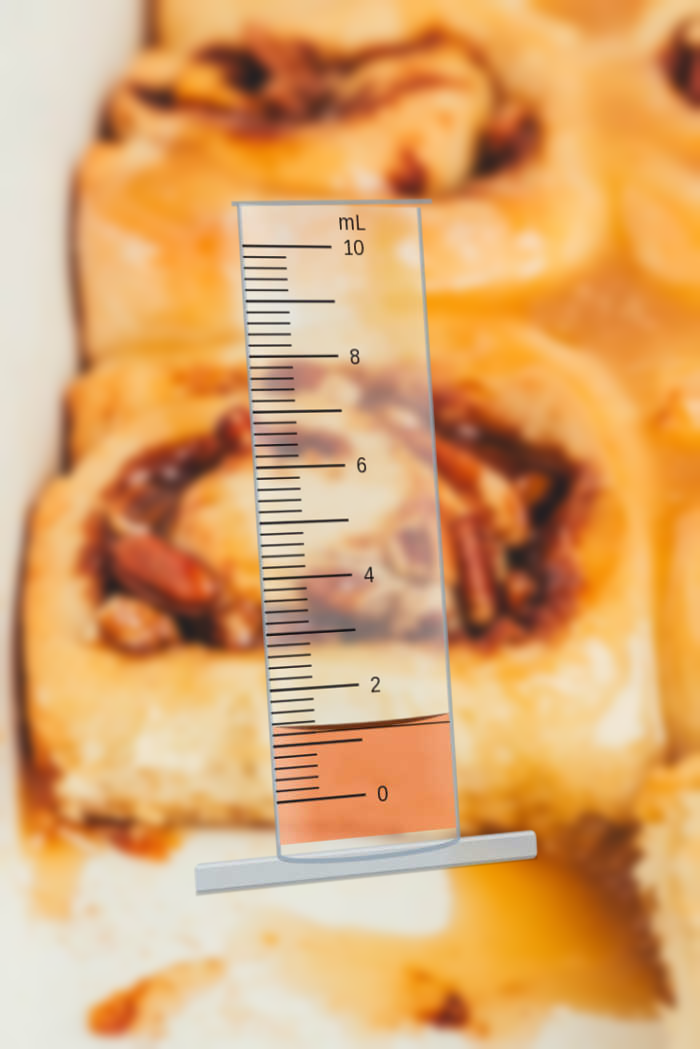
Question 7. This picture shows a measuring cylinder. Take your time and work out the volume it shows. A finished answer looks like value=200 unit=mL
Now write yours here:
value=1.2 unit=mL
